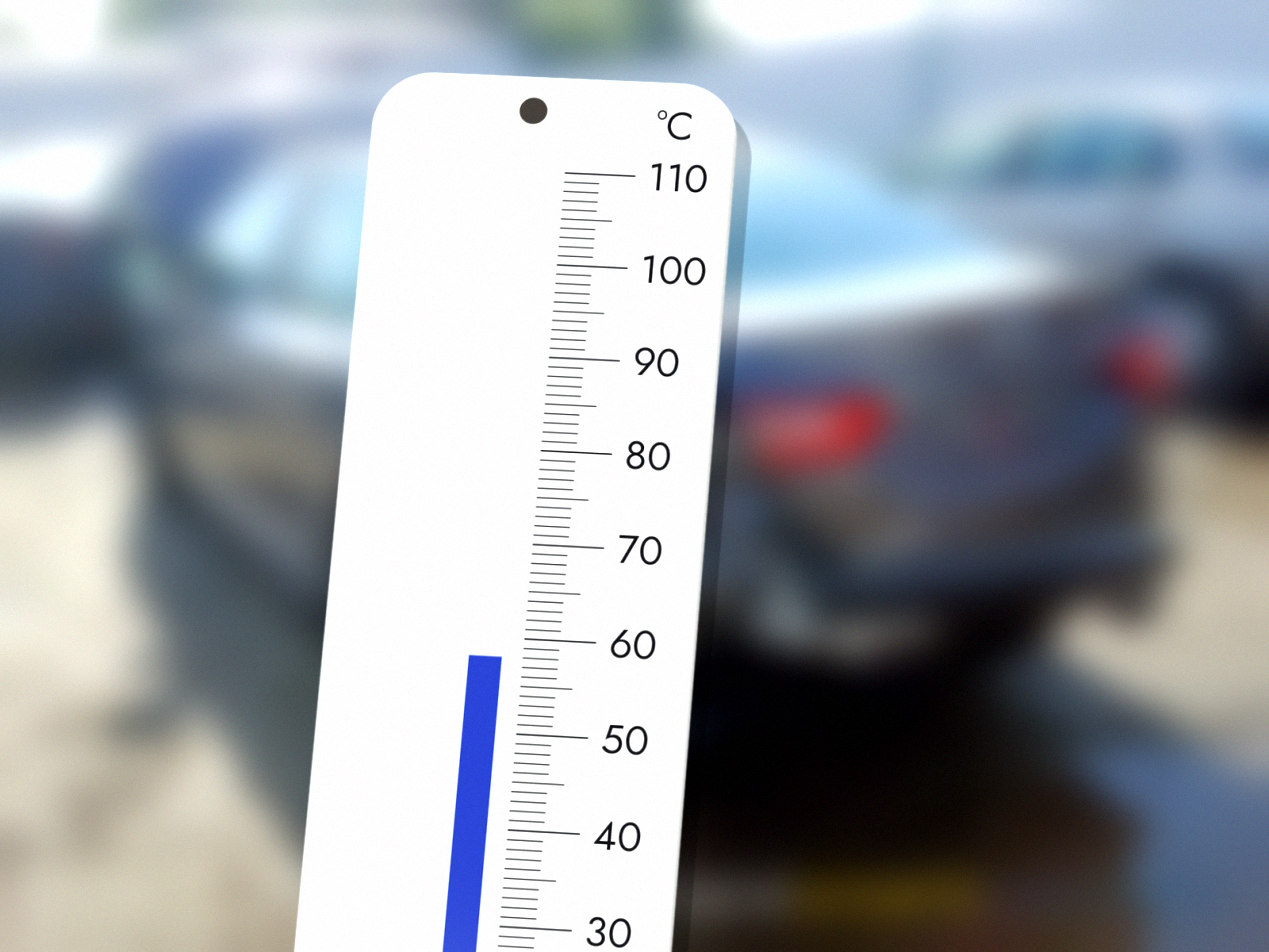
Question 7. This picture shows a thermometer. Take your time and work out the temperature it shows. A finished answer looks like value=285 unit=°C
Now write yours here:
value=58 unit=°C
